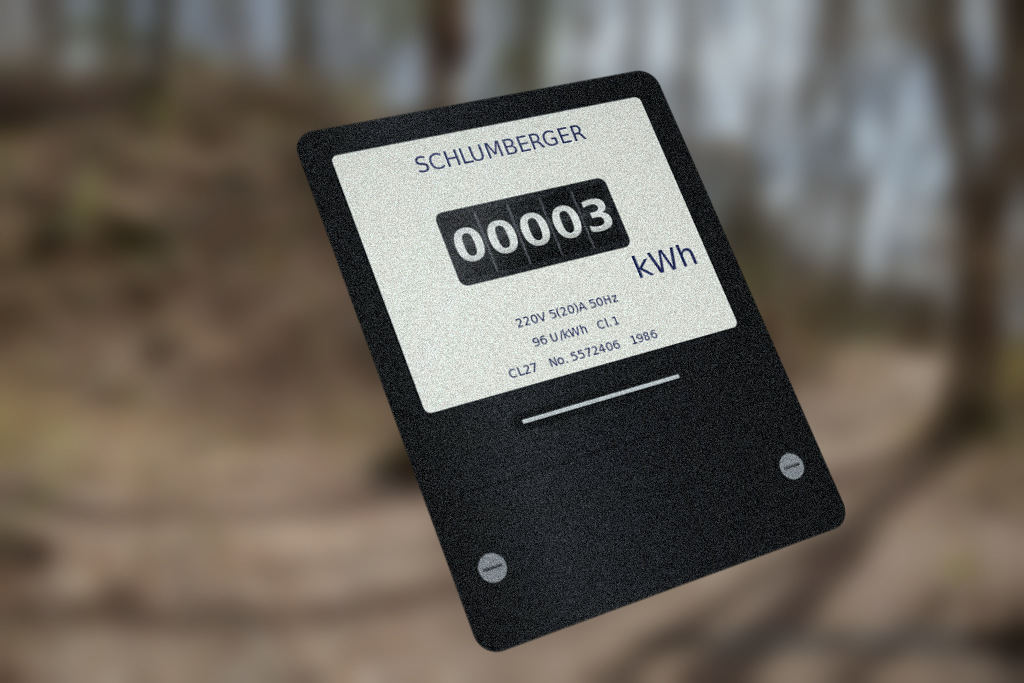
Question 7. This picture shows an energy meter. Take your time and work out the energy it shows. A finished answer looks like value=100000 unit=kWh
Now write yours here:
value=3 unit=kWh
